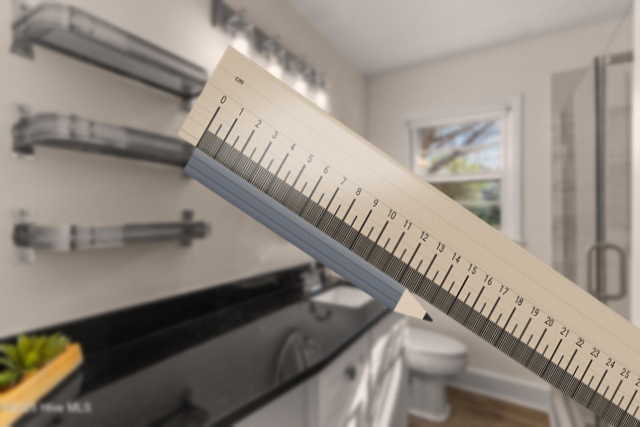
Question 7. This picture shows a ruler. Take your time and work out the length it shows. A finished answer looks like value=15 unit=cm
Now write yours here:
value=14.5 unit=cm
